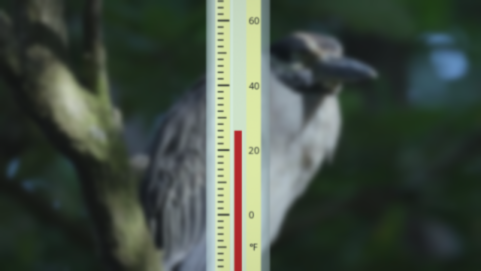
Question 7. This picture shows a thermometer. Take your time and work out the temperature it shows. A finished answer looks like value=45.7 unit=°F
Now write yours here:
value=26 unit=°F
